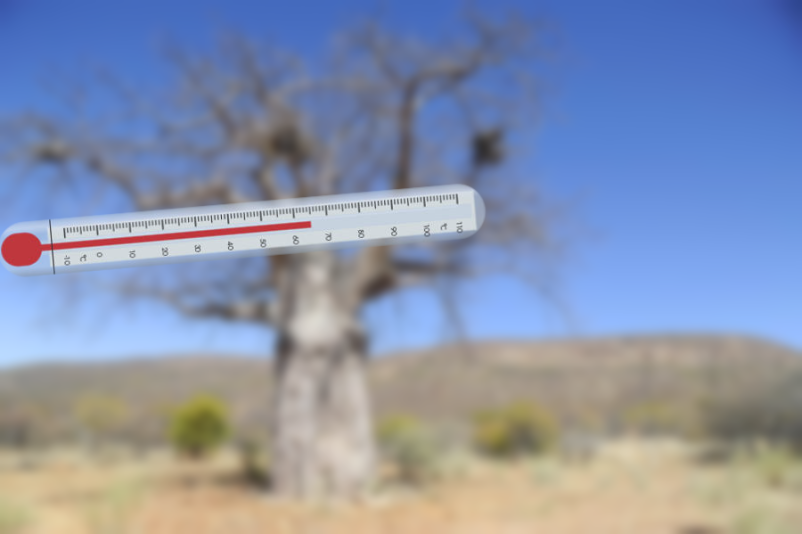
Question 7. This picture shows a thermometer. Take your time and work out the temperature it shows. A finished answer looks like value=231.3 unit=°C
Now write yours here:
value=65 unit=°C
